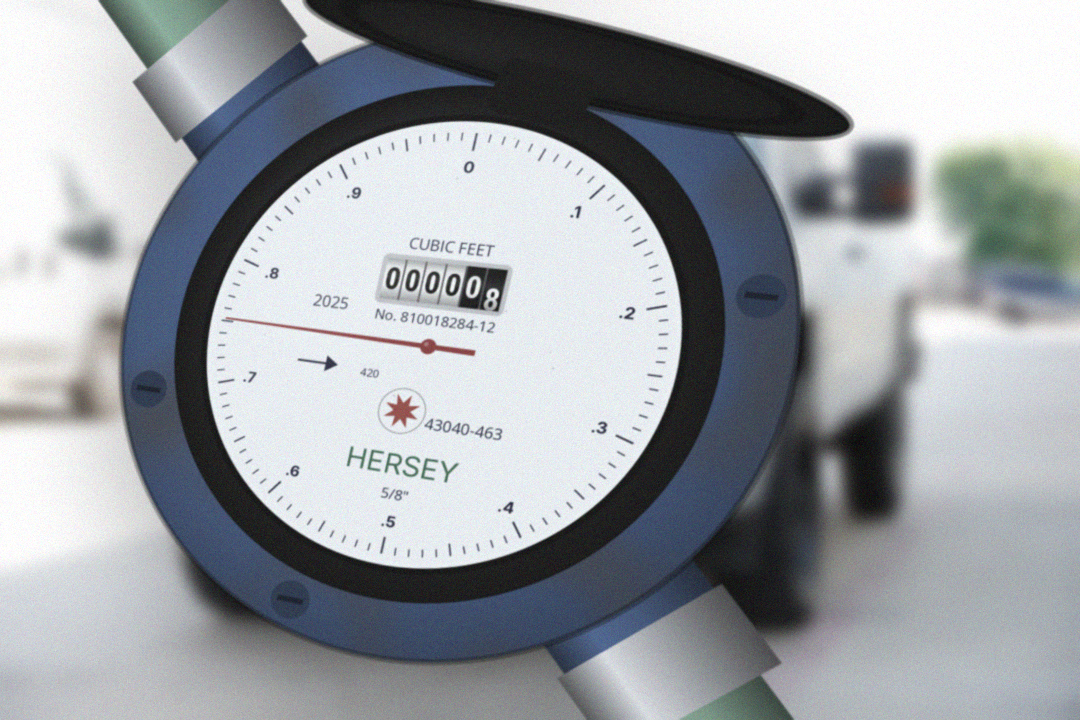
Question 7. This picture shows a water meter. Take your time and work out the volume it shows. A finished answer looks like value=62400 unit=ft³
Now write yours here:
value=7.75 unit=ft³
